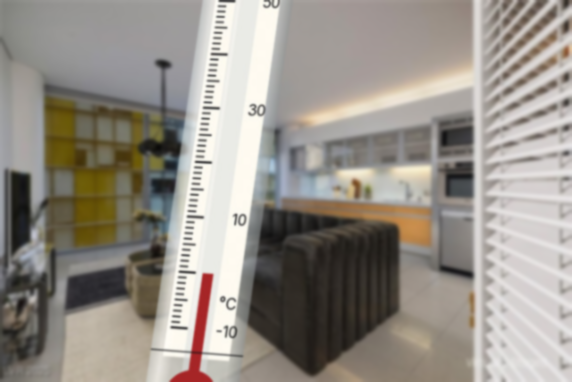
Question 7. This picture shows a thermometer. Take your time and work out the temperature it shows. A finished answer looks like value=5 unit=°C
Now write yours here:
value=0 unit=°C
